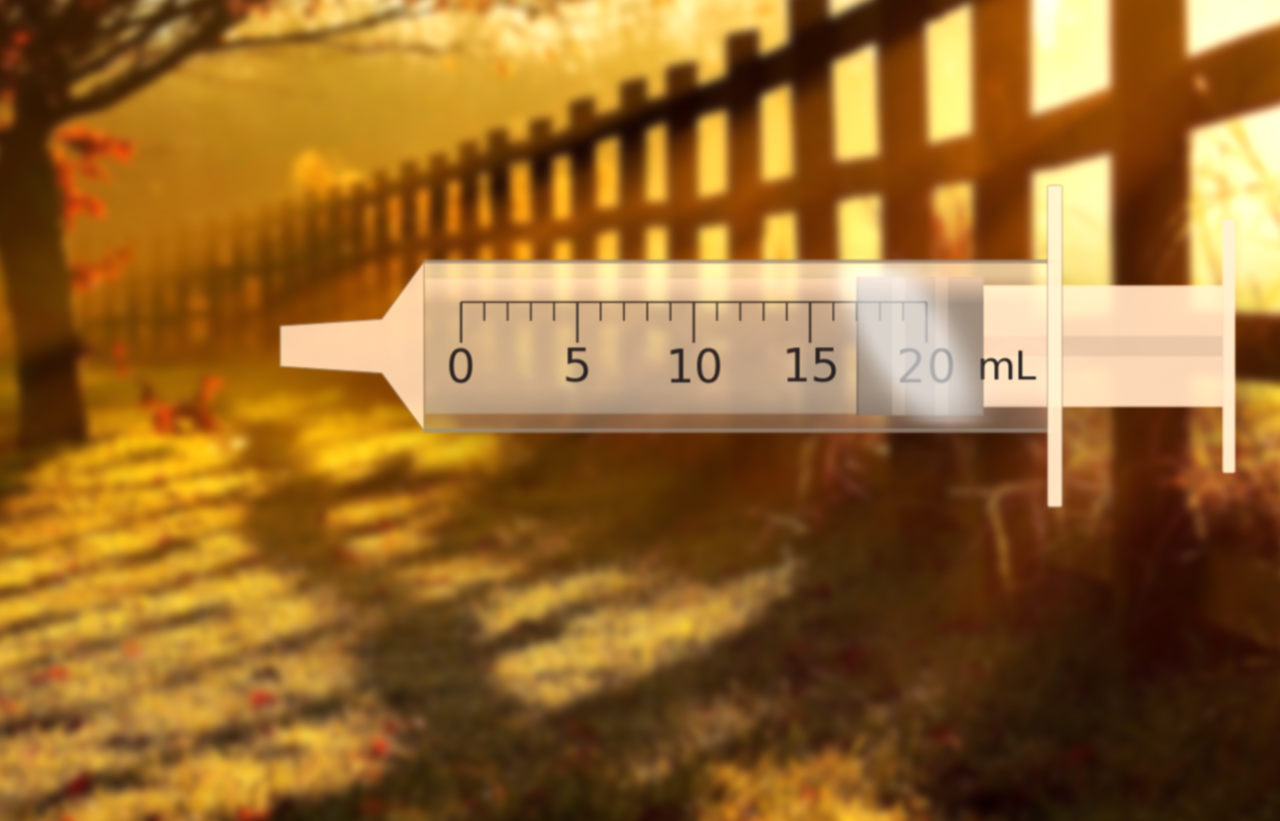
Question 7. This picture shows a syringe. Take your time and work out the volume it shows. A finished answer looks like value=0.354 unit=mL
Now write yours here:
value=17 unit=mL
